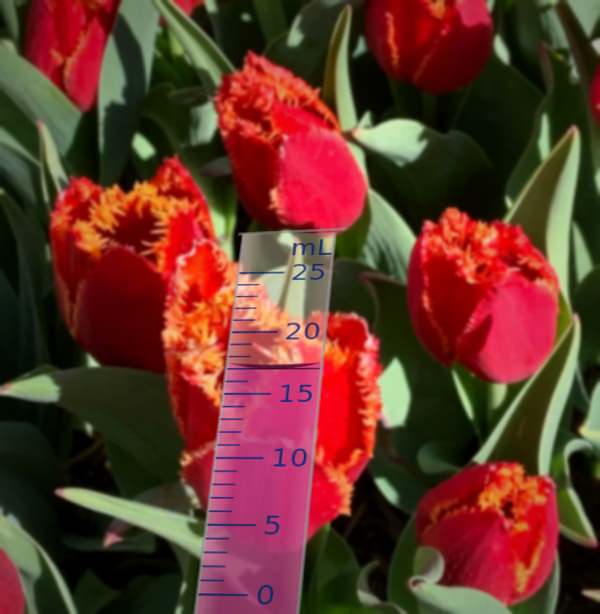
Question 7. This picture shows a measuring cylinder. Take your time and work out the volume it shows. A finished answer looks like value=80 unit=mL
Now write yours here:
value=17 unit=mL
